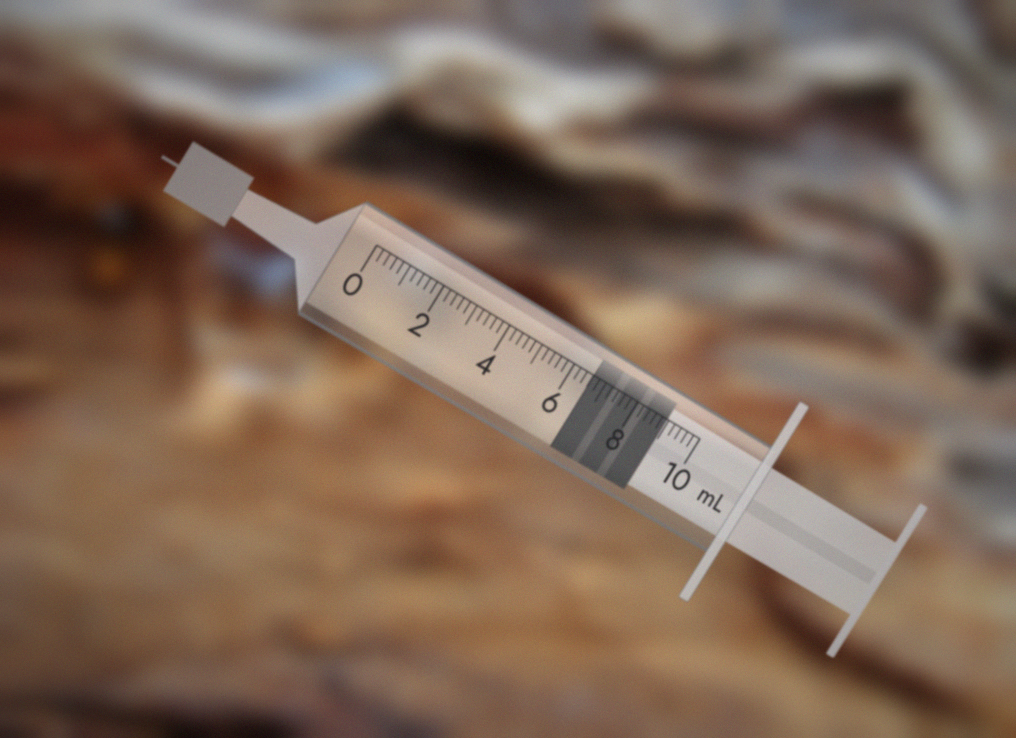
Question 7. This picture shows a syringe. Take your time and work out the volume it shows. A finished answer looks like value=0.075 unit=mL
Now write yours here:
value=6.6 unit=mL
